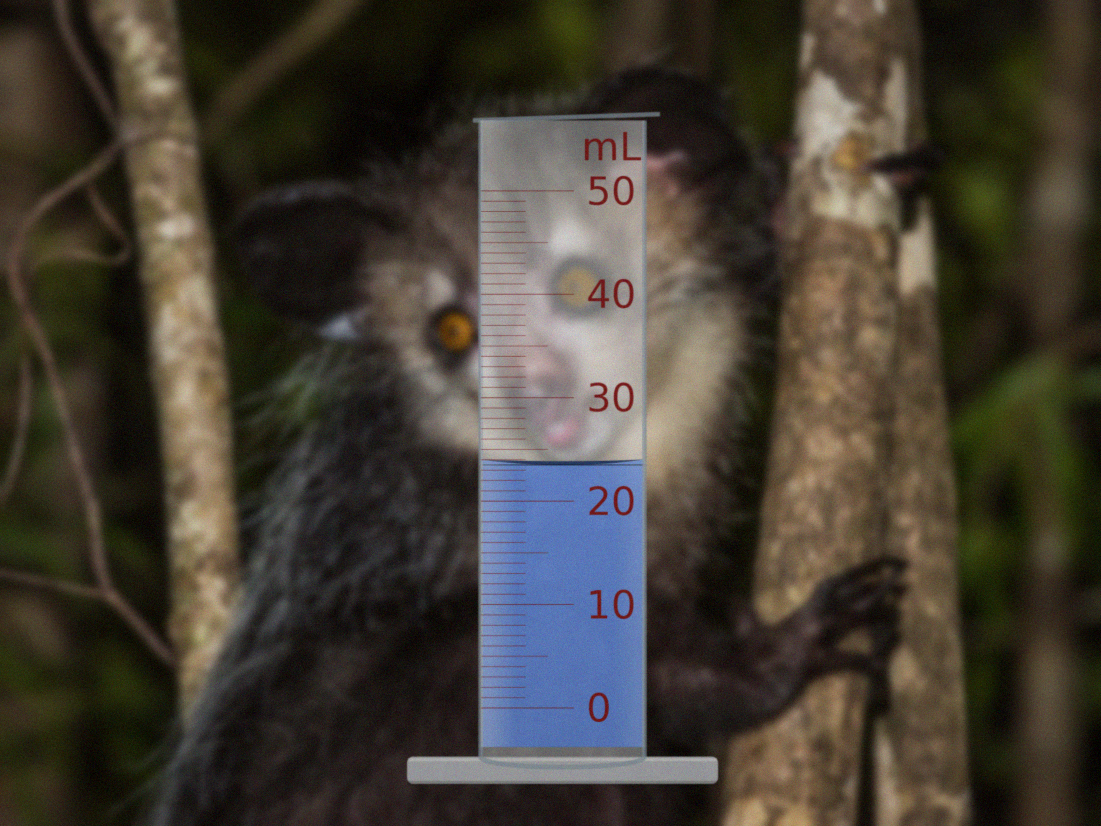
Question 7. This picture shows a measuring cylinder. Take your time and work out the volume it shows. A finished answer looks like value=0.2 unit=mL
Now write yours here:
value=23.5 unit=mL
